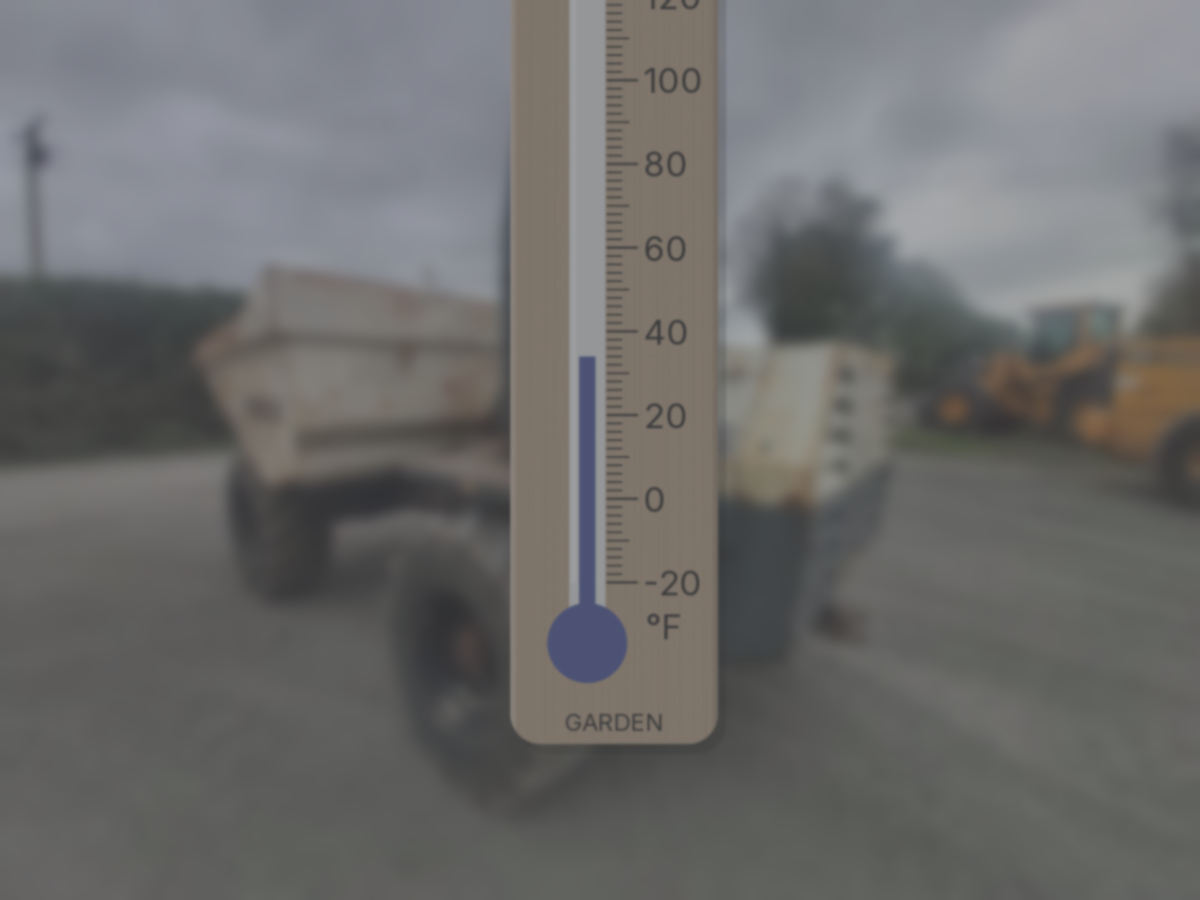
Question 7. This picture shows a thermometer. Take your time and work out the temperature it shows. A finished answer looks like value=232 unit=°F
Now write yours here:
value=34 unit=°F
